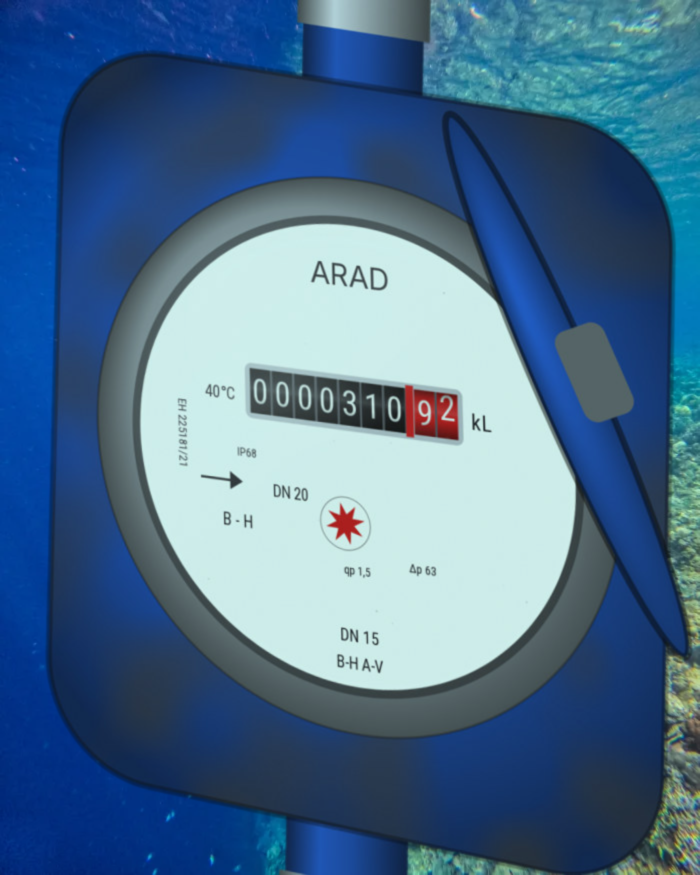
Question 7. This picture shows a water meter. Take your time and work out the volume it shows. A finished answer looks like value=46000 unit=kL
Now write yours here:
value=310.92 unit=kL
